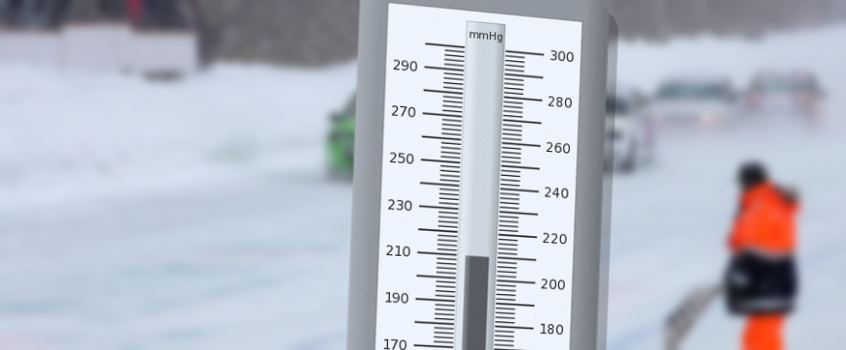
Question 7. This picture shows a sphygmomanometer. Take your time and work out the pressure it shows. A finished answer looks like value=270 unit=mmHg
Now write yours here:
value=210 unit=mmHg
